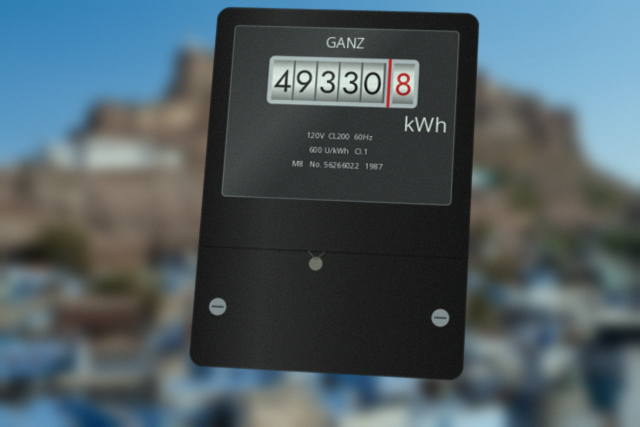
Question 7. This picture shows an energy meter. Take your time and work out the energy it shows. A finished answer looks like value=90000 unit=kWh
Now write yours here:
value=49330.8 unit=kWh
